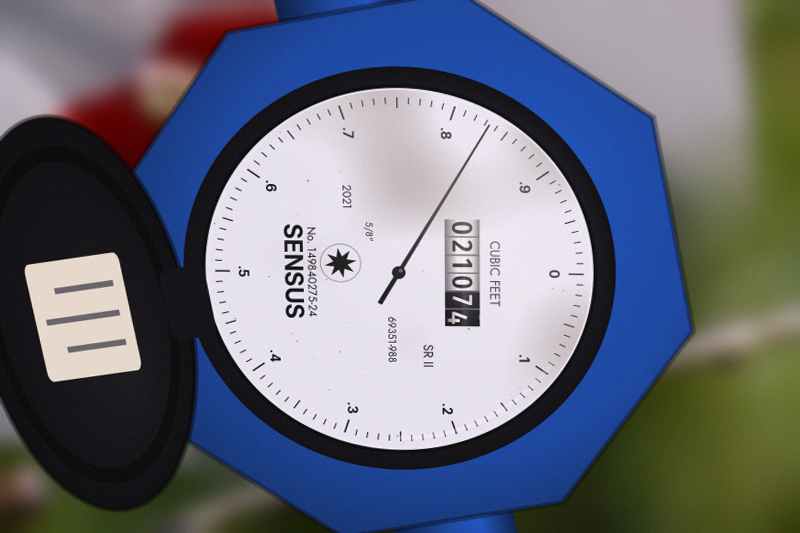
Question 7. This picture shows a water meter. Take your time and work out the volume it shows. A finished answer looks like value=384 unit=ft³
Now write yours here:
value=21073.83 unit=ft³
